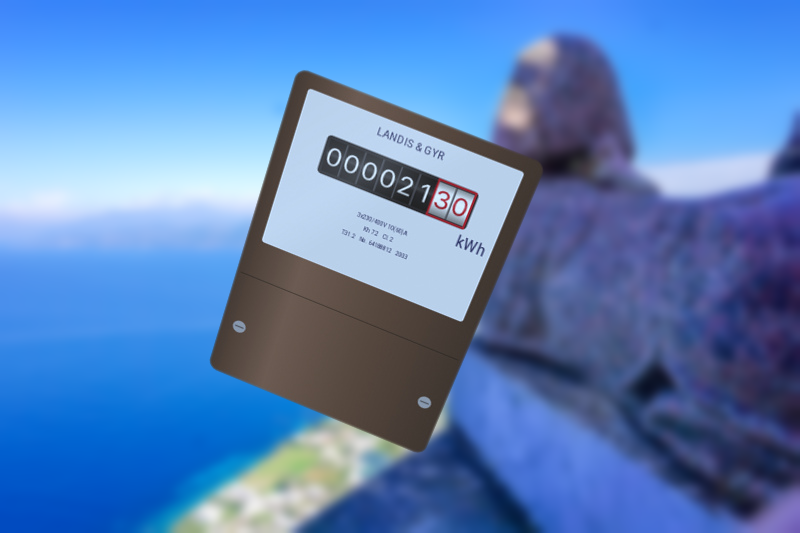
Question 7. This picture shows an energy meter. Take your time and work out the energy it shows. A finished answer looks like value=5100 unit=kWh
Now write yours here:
value=21.30 unit=kWh
